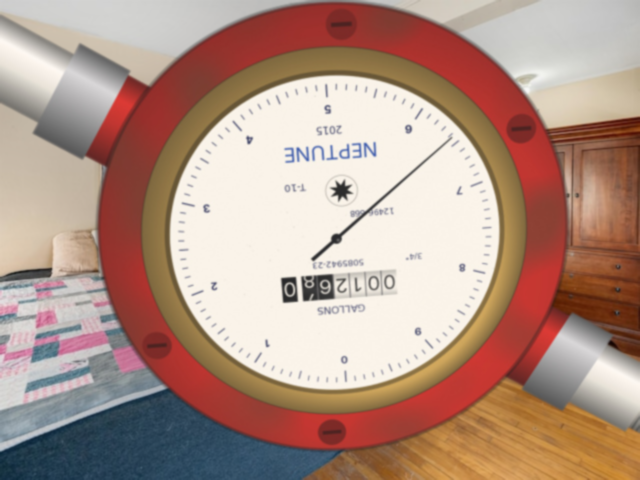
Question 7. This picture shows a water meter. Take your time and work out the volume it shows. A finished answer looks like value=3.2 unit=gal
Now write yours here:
value=12676.4 unit=gal
